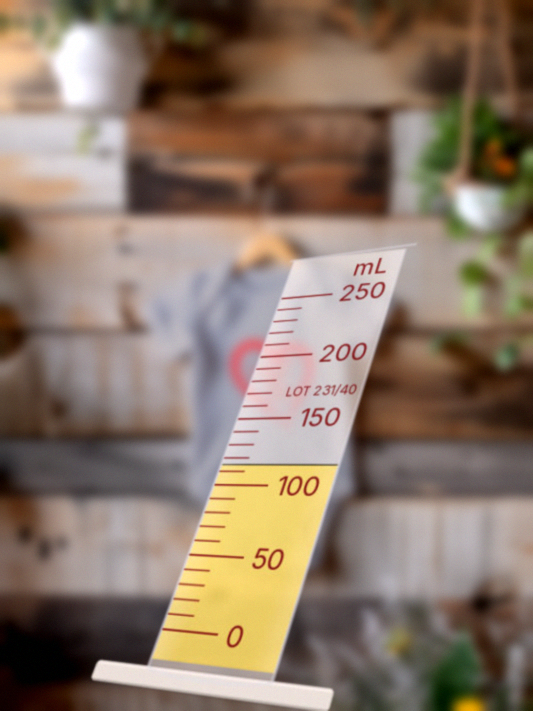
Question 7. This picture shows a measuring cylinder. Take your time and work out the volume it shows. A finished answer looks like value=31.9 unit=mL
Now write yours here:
value=115 unit=mL
